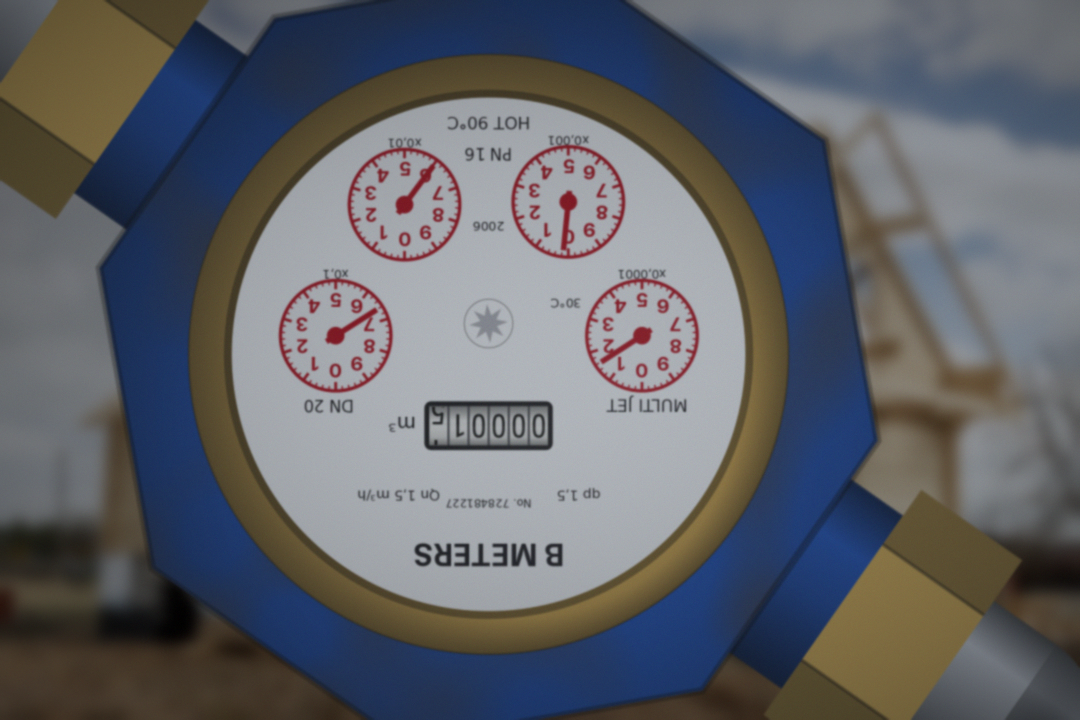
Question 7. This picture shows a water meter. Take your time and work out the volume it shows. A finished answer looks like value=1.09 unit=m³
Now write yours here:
value=14.6601 unit=m³
